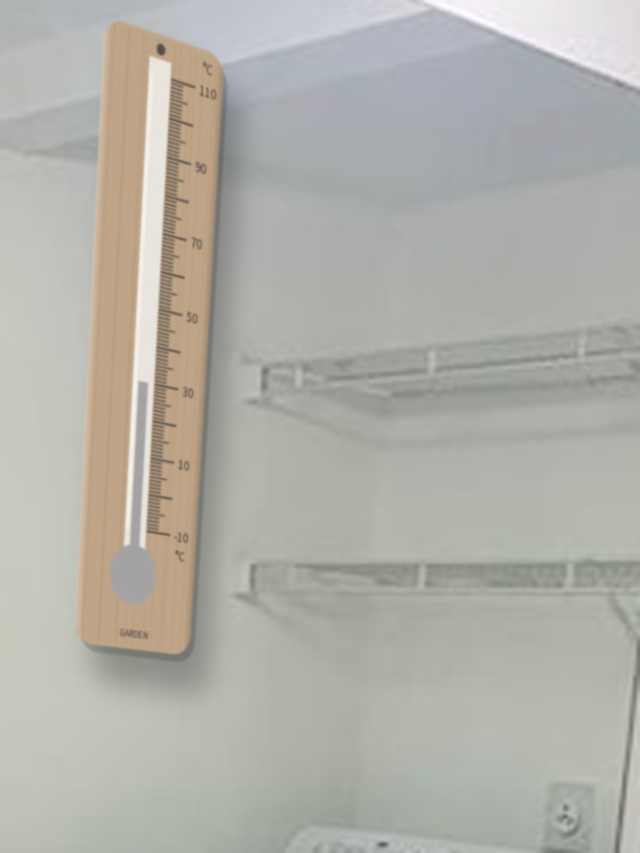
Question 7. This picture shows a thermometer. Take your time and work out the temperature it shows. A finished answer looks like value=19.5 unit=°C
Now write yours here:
value=30 unit=°C
